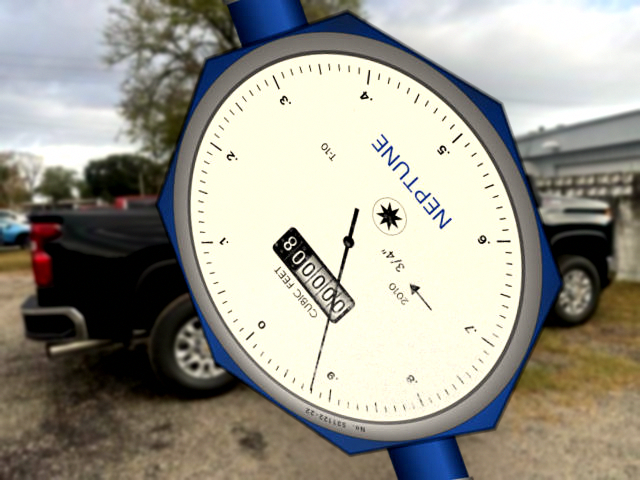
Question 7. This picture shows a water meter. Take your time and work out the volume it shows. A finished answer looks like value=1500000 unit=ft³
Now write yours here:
value=7.92 unit=ft³
